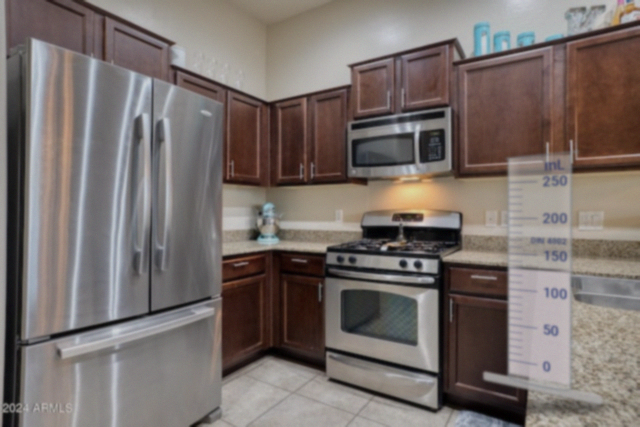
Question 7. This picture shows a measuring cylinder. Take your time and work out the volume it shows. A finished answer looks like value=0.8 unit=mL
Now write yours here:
value=130 unit=mL
